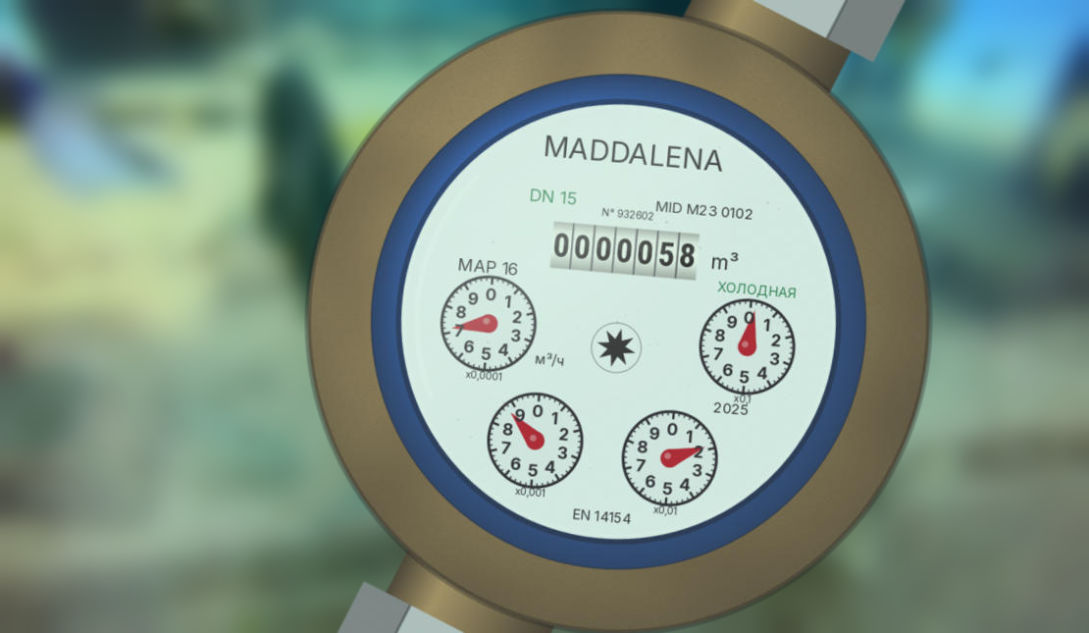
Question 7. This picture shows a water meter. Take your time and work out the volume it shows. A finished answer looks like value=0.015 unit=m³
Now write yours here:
value=58.0187 unit=m³
